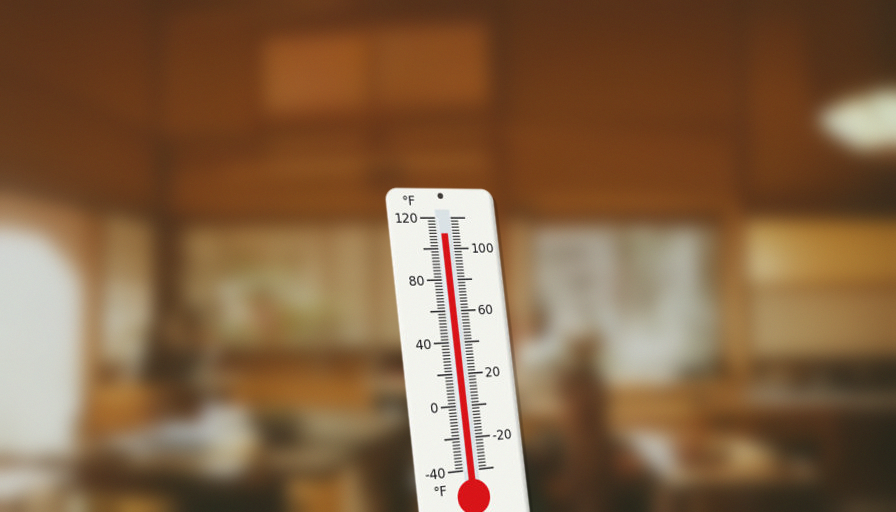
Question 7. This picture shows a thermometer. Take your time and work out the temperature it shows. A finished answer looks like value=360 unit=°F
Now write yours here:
value=110 unit=°F
